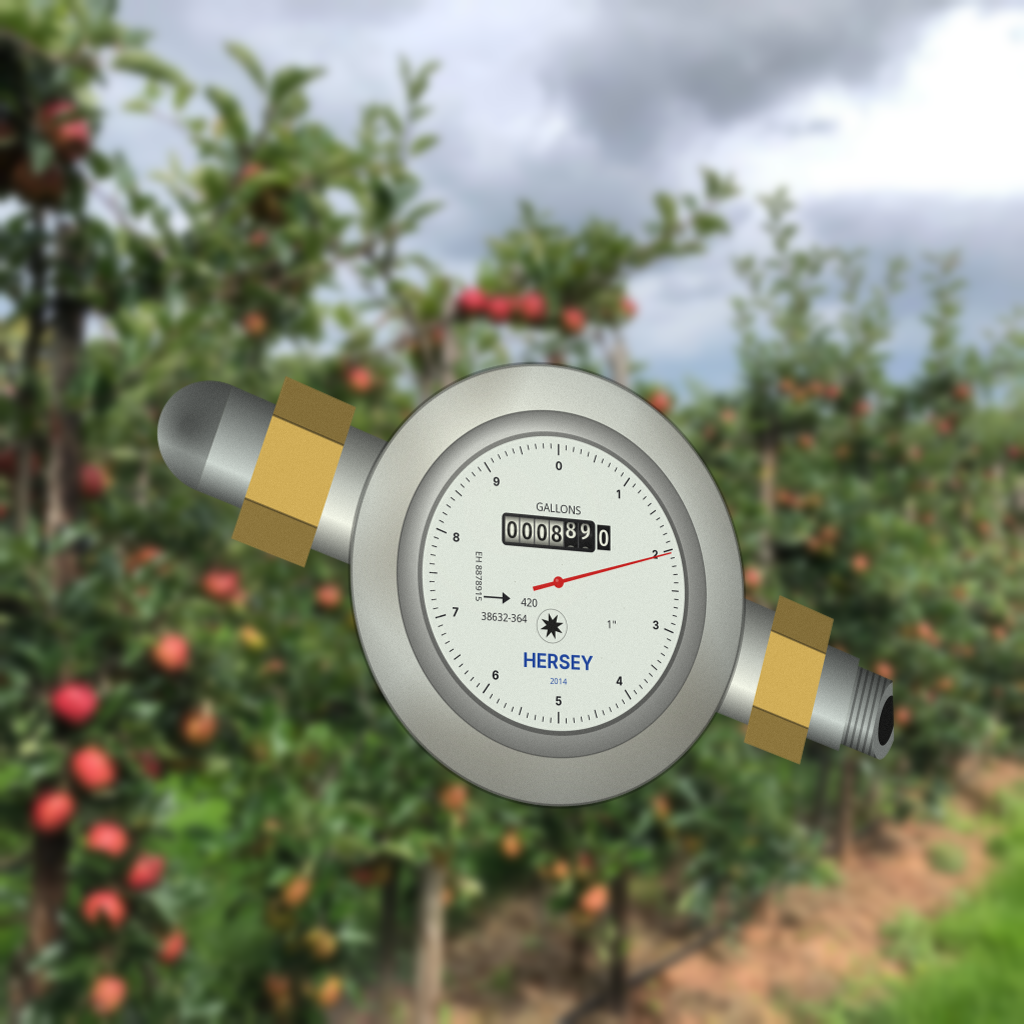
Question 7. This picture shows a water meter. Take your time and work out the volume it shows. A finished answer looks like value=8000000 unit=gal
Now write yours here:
value=8892.0 unit=gal
